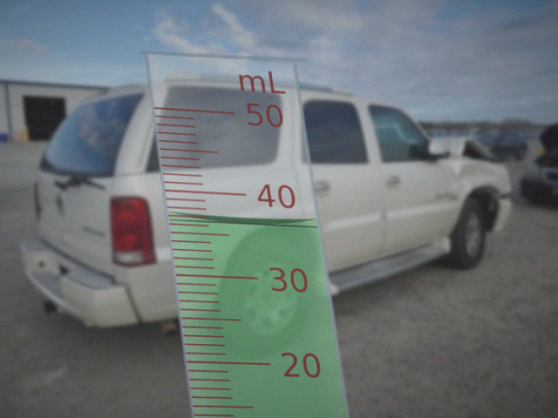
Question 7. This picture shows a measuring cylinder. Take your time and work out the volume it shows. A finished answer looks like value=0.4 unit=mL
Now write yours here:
value=36.5 unit=mL
